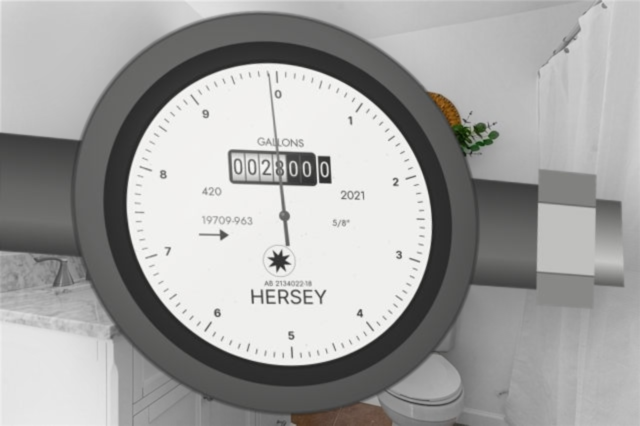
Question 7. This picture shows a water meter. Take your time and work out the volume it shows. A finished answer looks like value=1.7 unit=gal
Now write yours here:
value=27999.9 unit=gal
